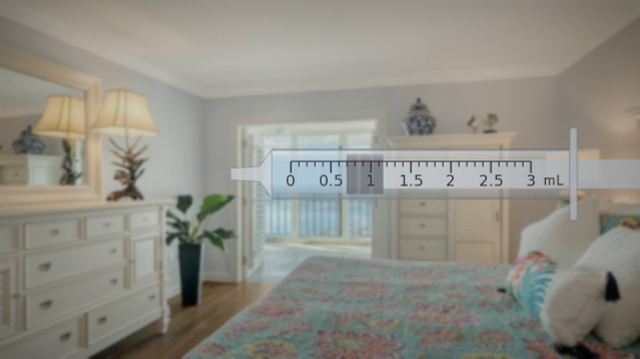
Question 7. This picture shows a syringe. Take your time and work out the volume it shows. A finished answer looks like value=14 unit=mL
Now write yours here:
value=0.7 unit=mL
